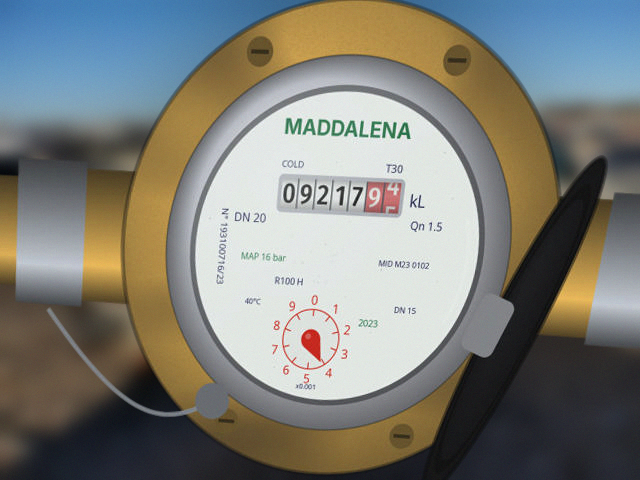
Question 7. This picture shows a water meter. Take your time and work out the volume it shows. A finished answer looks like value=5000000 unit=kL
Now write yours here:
value=9217.944 unit=kL
